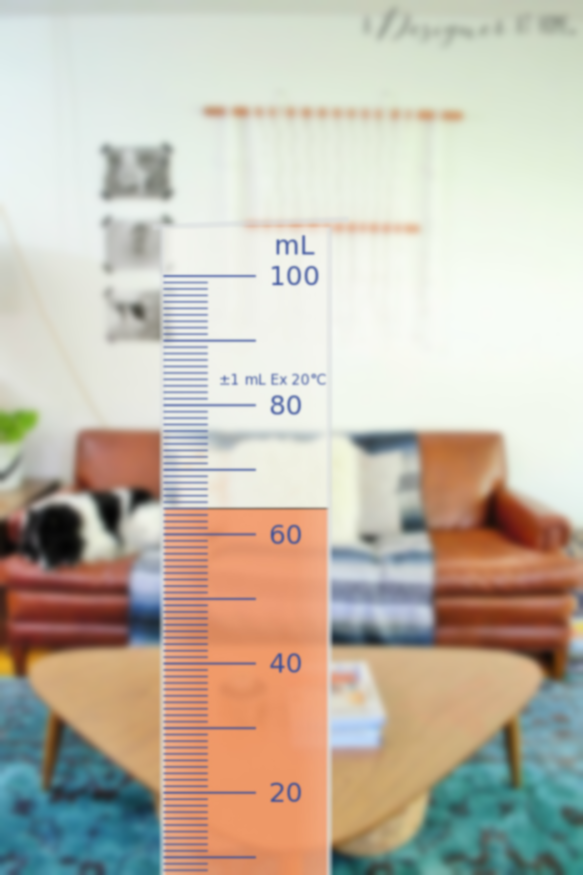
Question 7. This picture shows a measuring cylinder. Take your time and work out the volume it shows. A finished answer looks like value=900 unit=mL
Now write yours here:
value=64 unit=mL
